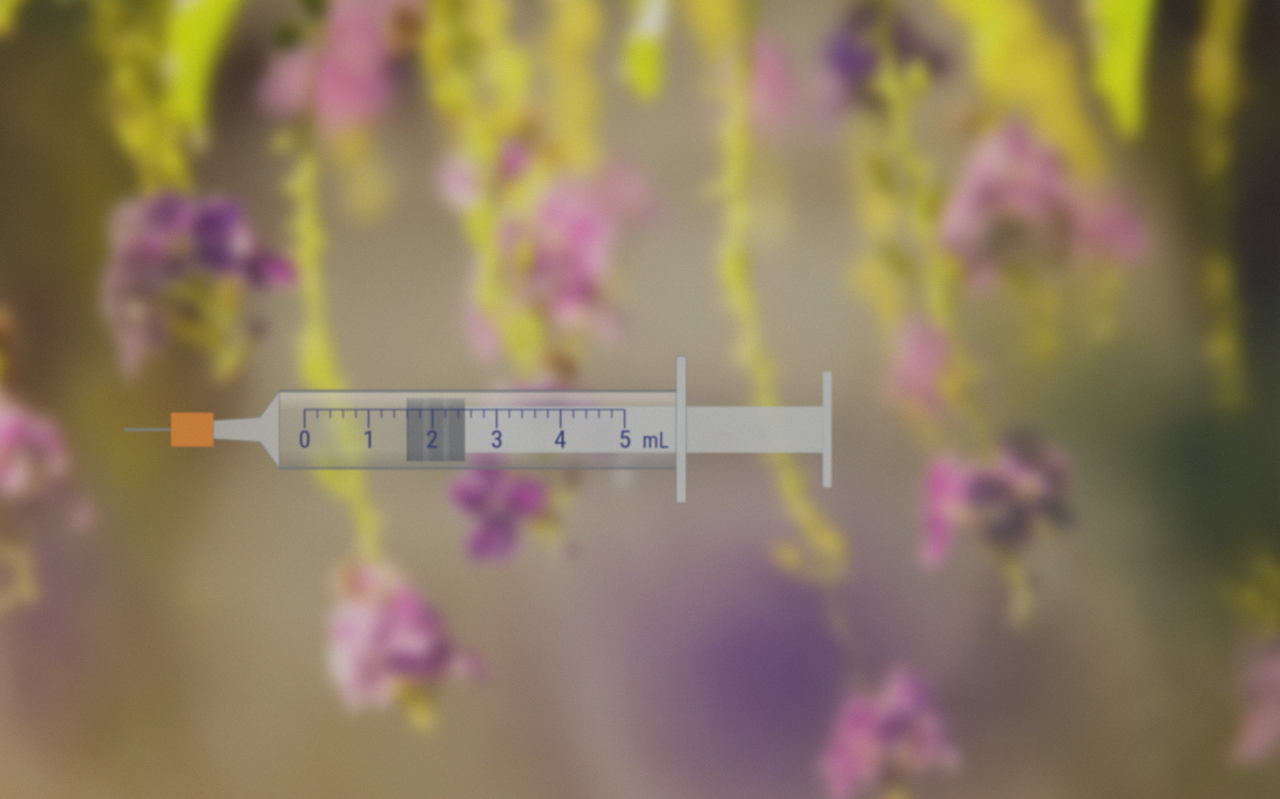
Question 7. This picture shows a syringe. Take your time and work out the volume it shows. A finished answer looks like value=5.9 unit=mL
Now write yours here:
value=1.6 unit=mL
